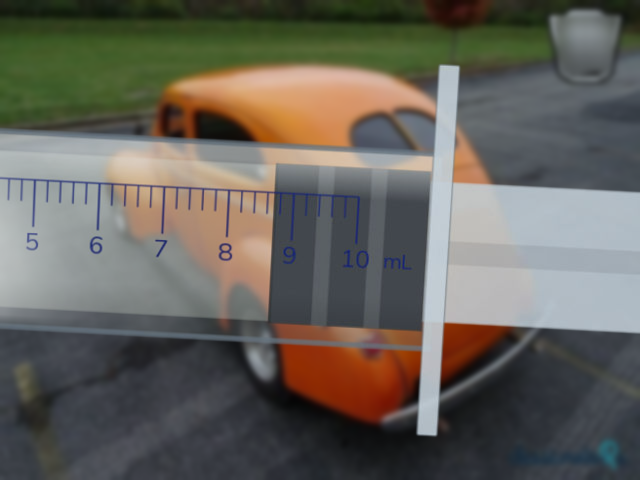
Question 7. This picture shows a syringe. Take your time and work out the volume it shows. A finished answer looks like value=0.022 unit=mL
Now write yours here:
value=8.7 unit=mL
